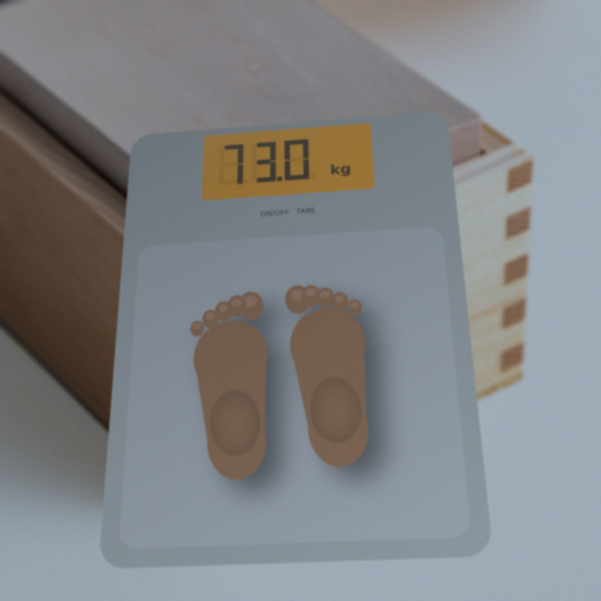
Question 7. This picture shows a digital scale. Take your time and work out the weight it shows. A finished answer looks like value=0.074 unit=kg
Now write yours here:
value=73.0 unit=kg
